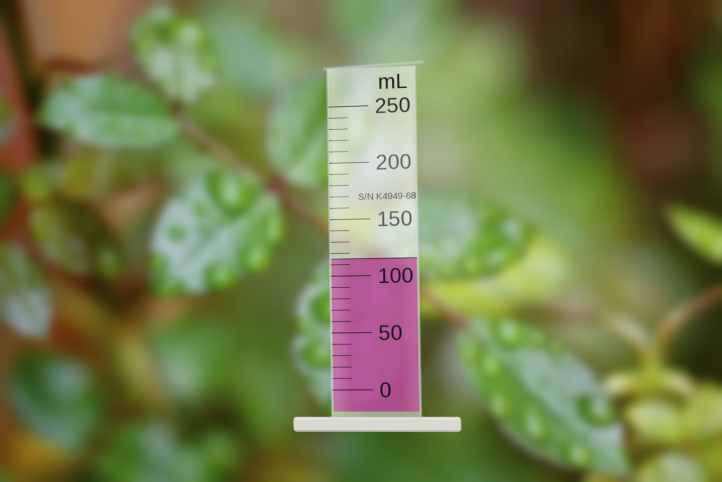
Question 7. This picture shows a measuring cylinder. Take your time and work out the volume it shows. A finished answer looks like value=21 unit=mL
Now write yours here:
value=115 unit=mL
